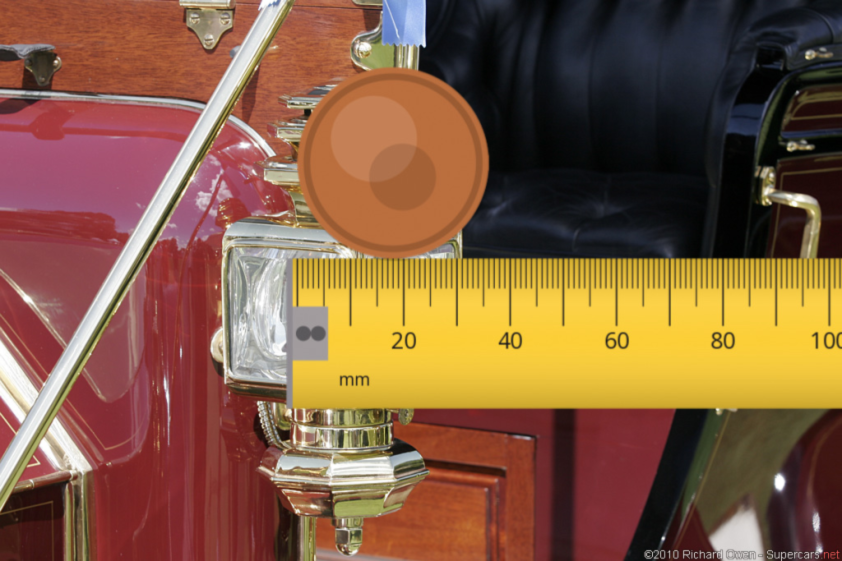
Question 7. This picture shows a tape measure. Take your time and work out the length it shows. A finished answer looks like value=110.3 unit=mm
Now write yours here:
value=36 unit=mm
